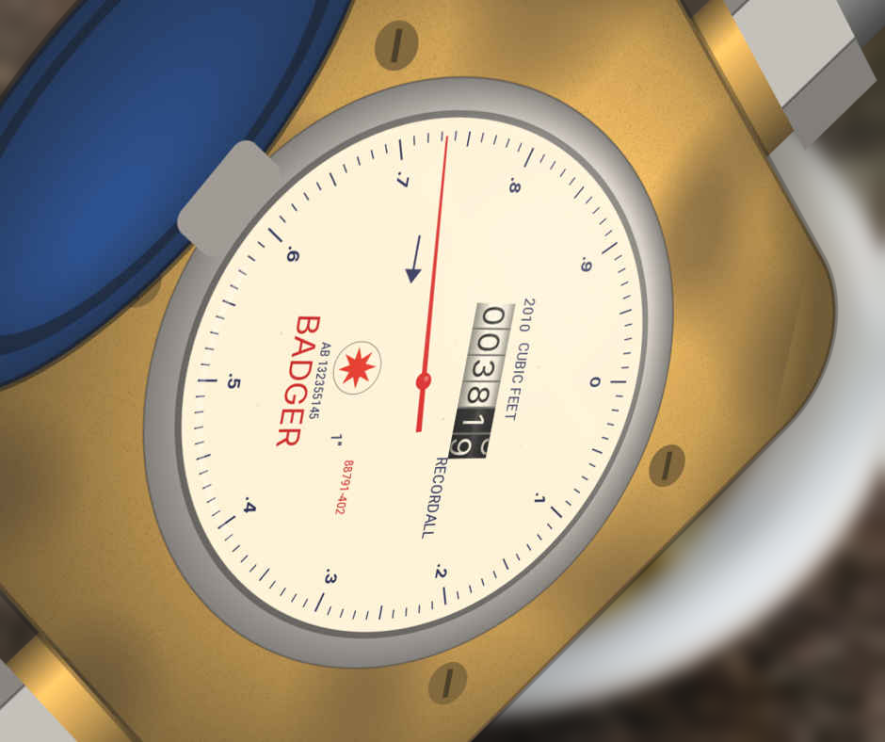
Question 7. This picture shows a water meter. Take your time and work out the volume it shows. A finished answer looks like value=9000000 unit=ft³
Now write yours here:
value=3818.73 unit=ft³
